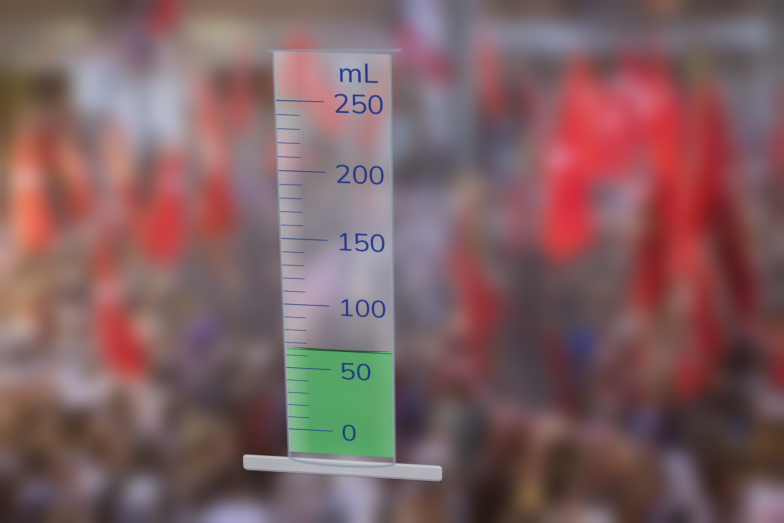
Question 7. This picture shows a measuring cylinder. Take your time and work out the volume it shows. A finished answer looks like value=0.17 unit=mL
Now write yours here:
value=65 unit=mL
